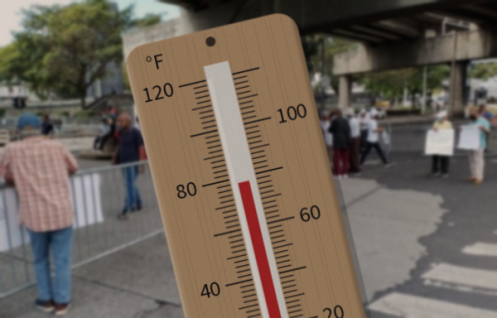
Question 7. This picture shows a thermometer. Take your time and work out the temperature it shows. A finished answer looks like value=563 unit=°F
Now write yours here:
value=78 unit=°F
